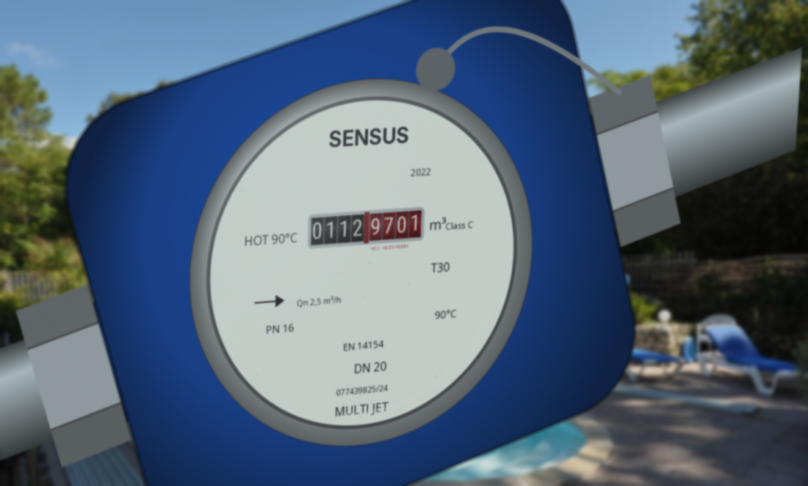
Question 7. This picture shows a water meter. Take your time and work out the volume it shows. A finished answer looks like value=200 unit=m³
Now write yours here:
value=112.9701 unit=m³
